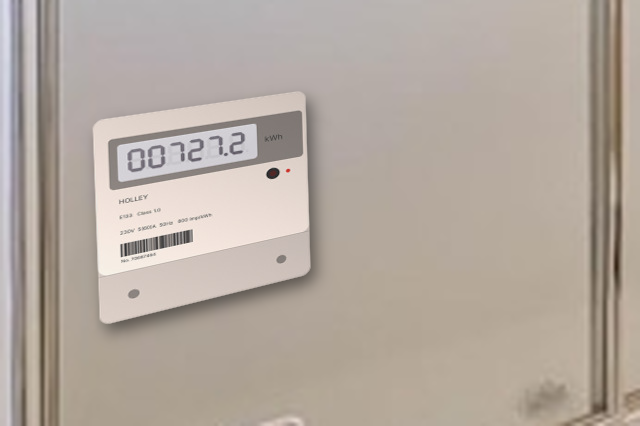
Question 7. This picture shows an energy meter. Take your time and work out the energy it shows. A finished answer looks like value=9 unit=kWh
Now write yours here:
value=727.2 unit=kWh
